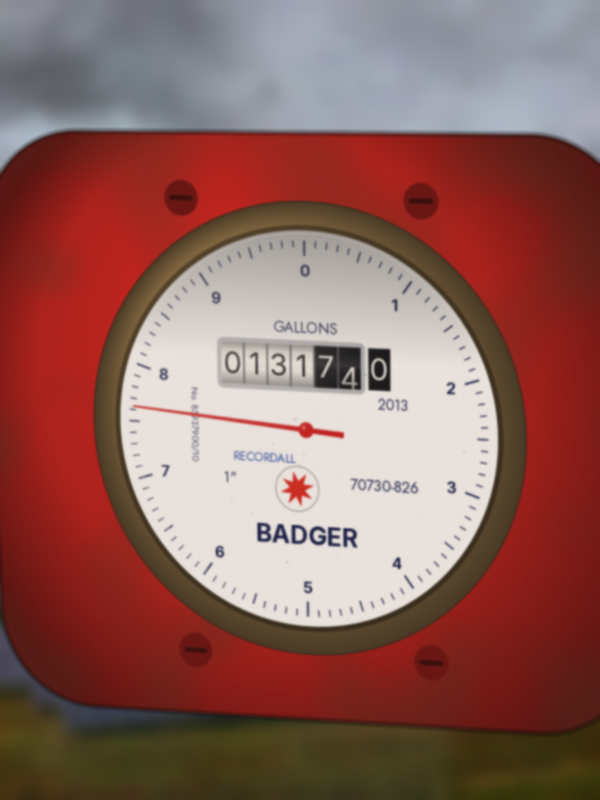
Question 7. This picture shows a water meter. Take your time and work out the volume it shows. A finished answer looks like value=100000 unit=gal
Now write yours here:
value=131737.6 unit=gal
